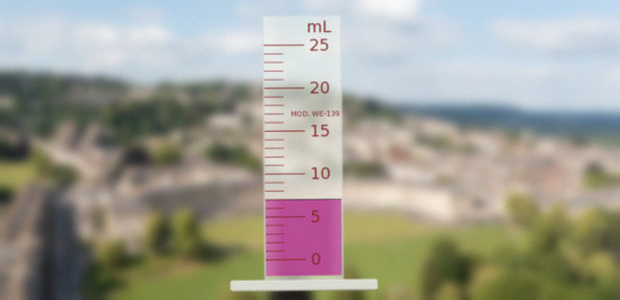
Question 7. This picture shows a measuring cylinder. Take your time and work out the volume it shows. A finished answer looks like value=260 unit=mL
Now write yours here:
value=7 unit=mL
